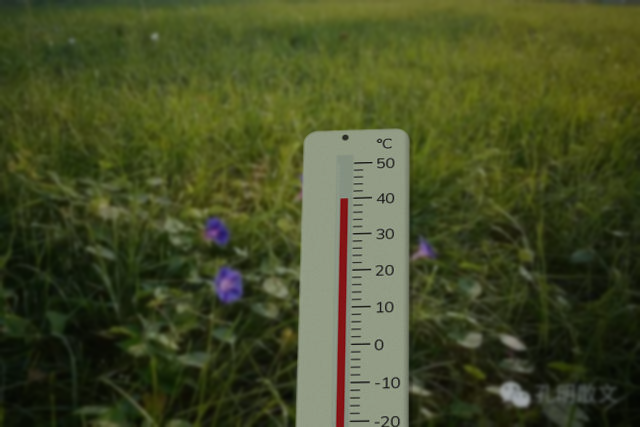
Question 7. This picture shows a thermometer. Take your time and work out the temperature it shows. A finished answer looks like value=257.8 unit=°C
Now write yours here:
value=40 unit=°C
